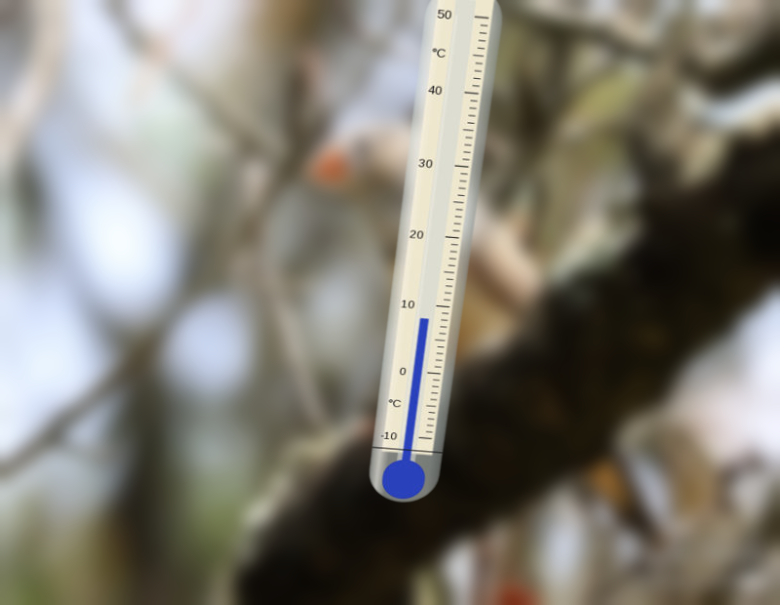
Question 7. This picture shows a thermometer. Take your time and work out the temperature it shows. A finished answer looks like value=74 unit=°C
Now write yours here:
value=8 unit=°C
